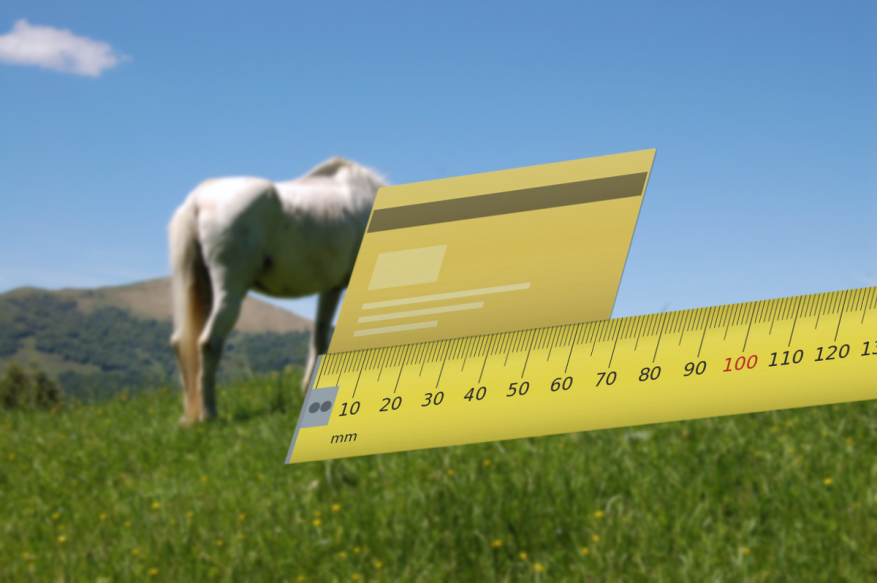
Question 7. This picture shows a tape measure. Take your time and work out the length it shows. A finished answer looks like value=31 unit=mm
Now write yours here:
value=67 unit=mm
